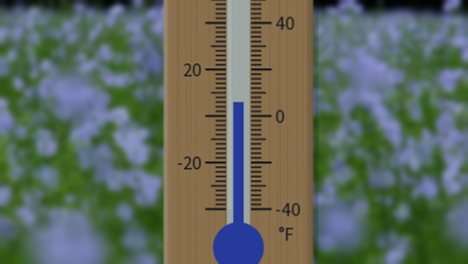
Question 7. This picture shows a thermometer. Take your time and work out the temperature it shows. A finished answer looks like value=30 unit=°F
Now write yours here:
value=6 unit=°F
